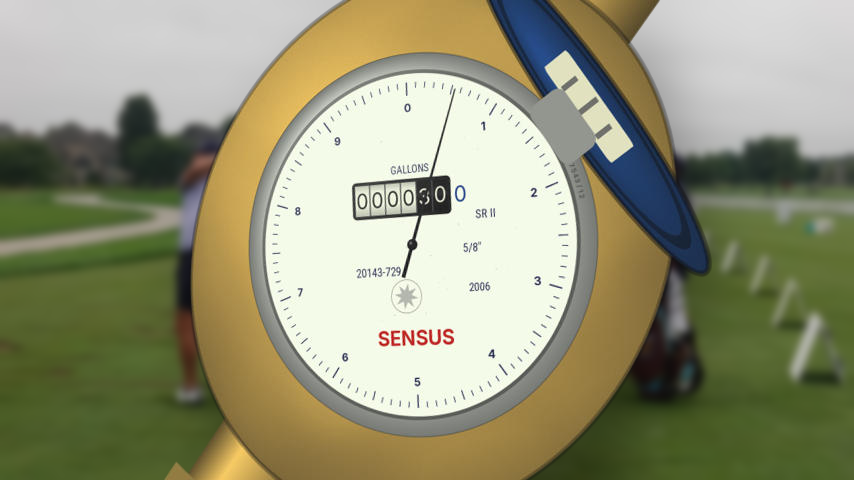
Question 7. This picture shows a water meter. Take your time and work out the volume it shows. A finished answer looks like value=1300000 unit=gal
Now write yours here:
value=300.5 unit=gal
